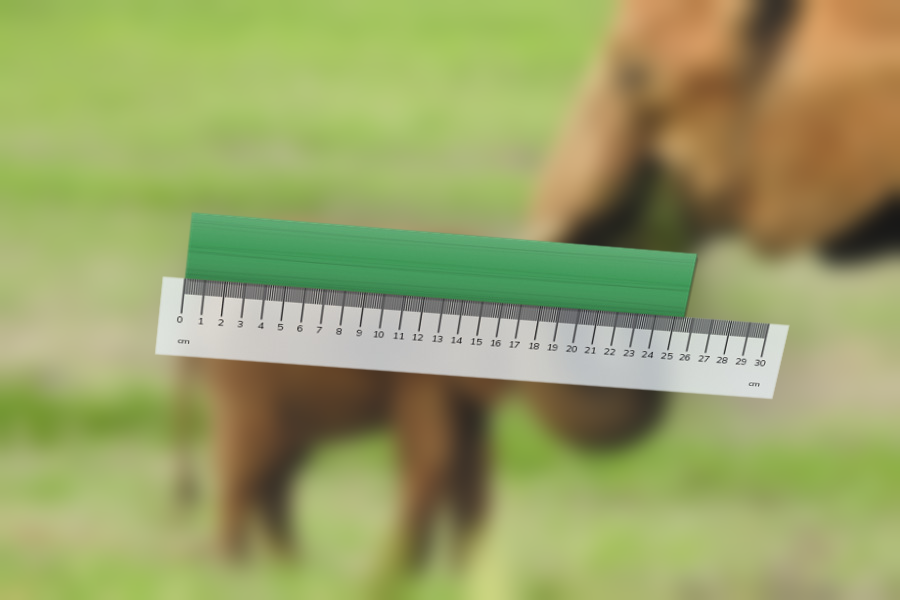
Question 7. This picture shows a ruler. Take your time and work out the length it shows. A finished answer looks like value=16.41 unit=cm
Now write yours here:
value=25.5 unit=cm
